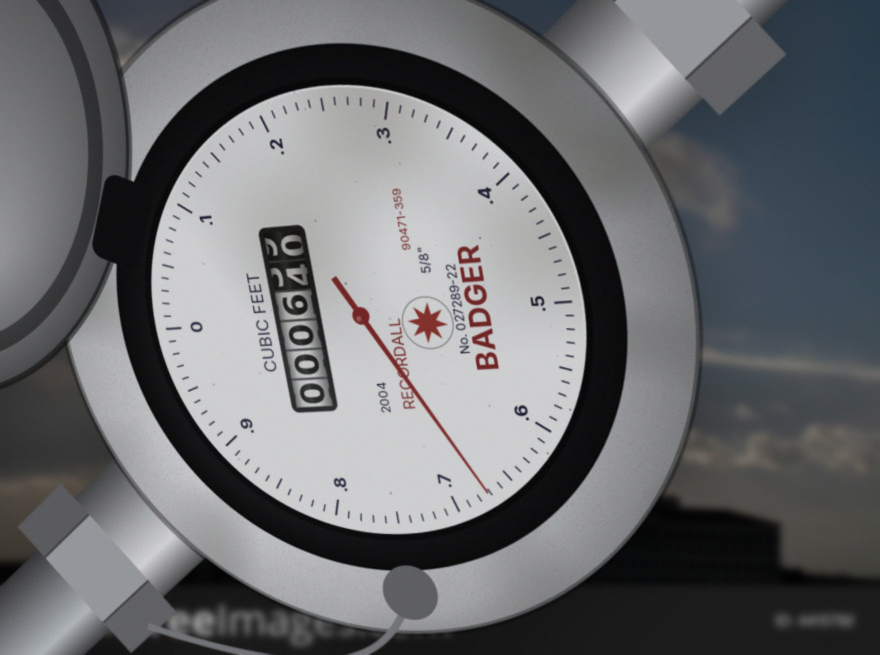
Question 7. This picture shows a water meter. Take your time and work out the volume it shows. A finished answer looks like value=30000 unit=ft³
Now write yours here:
value=639.67 unit=ft³
